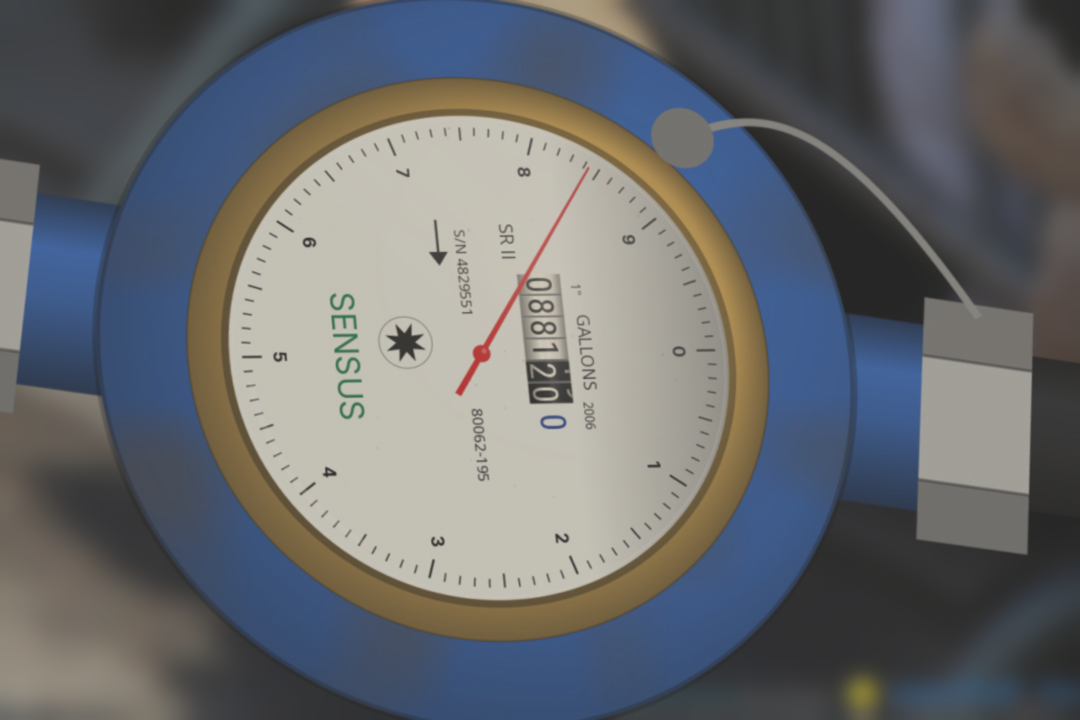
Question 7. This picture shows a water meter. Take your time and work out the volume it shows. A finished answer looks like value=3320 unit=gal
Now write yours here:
value=881198.4 unit=gal
